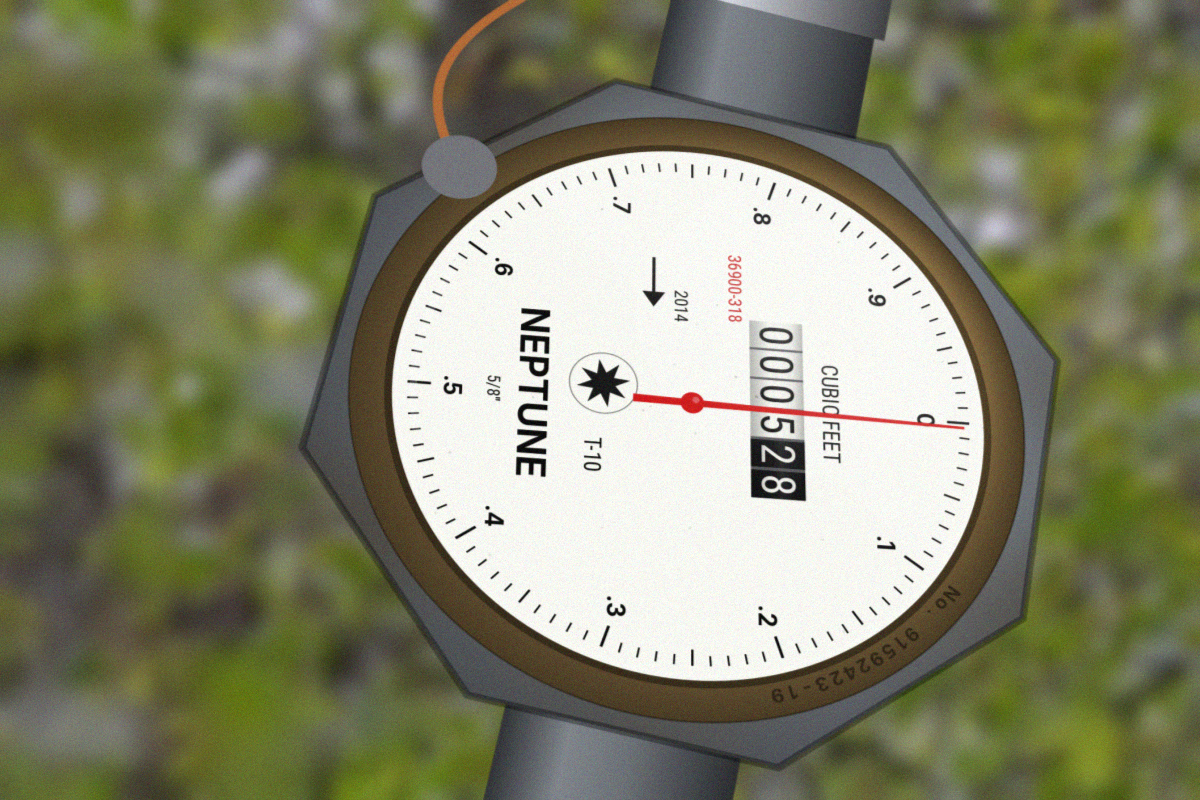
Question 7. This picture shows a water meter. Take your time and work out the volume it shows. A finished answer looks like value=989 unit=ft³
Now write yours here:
value=528.00 unit=ft³
